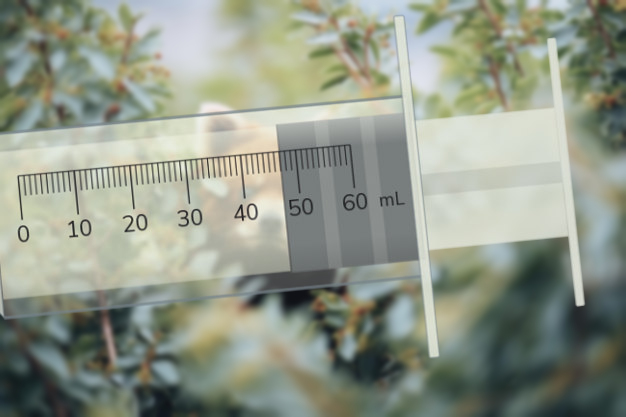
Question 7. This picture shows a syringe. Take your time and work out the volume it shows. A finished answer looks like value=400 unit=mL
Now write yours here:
value=47 unit=mL
